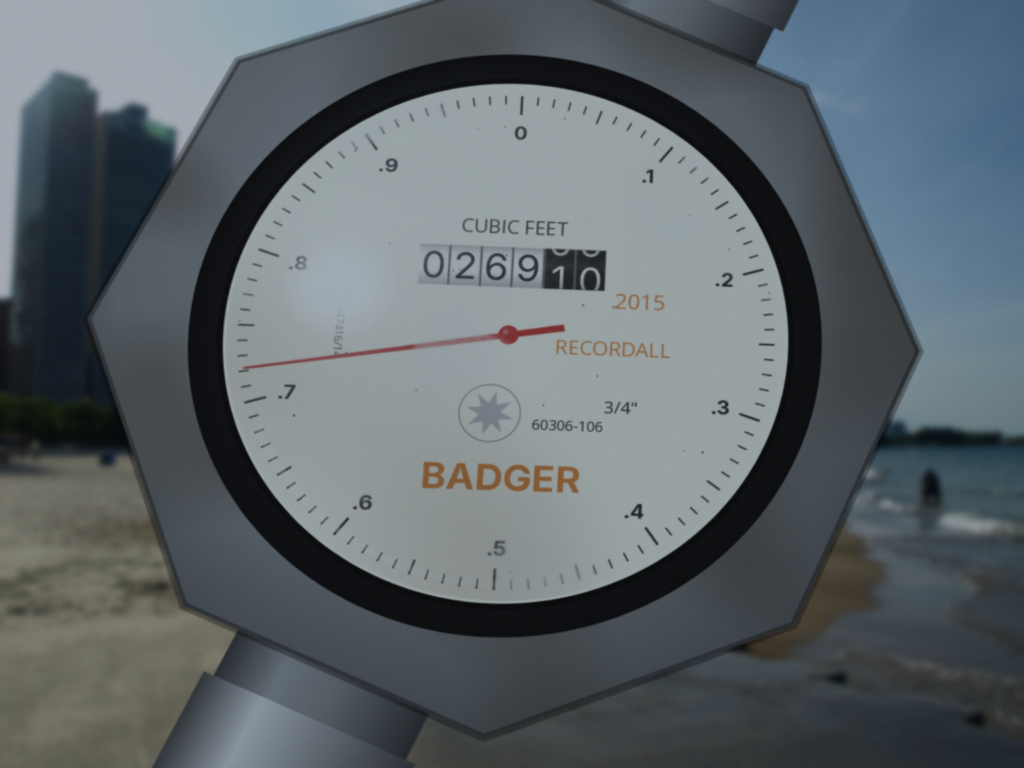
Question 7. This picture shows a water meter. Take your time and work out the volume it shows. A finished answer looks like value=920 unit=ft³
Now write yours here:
value=26909.72 unit=ft³
